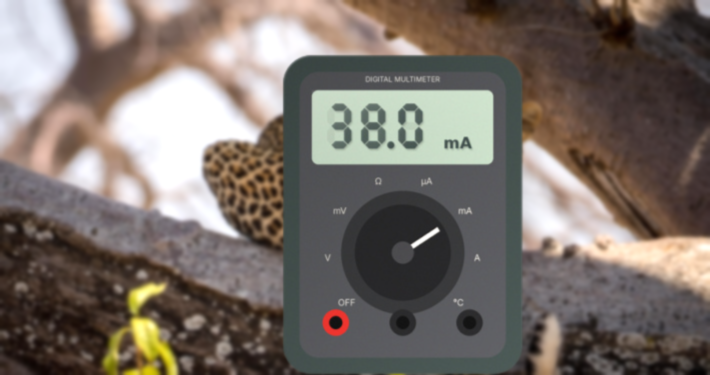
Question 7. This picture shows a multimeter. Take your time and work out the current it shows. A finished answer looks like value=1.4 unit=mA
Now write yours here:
value=38.0 unit=mA
